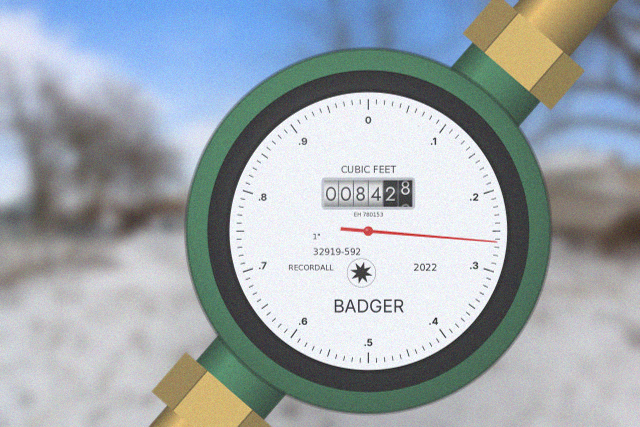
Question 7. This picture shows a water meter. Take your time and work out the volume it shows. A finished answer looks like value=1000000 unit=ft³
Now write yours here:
value=8428.26 unit=ft³
